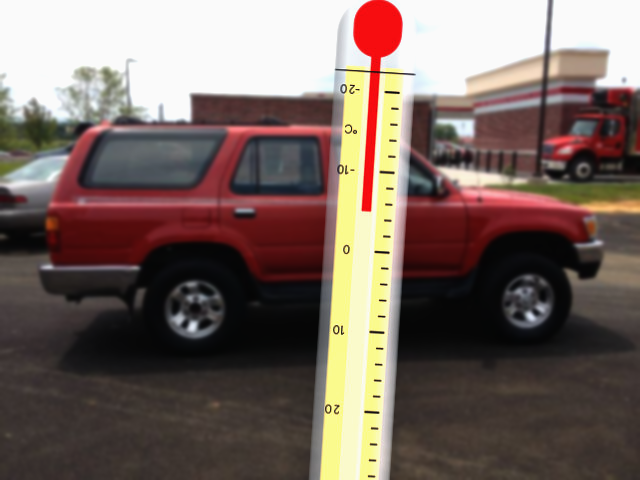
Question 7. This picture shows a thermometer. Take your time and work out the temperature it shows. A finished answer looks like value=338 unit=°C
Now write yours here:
value=-5 unit=°C
